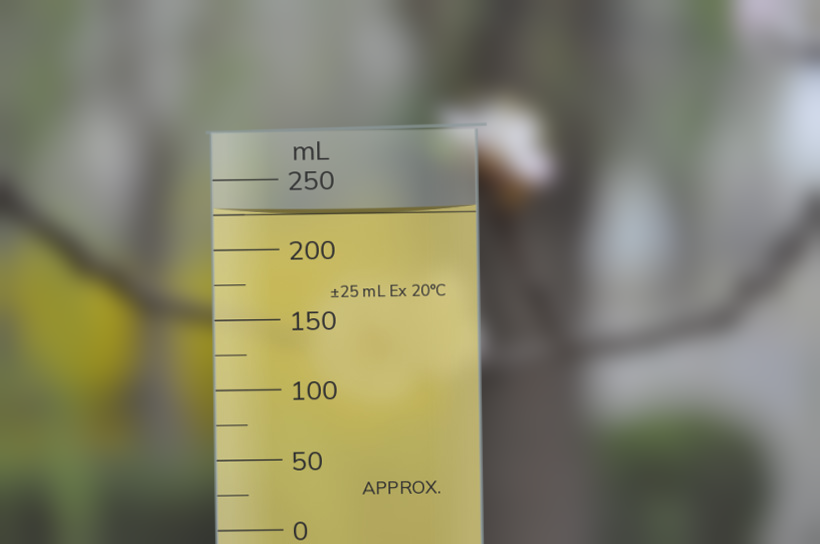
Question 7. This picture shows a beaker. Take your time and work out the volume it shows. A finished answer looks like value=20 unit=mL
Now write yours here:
value=225 unit=mL
